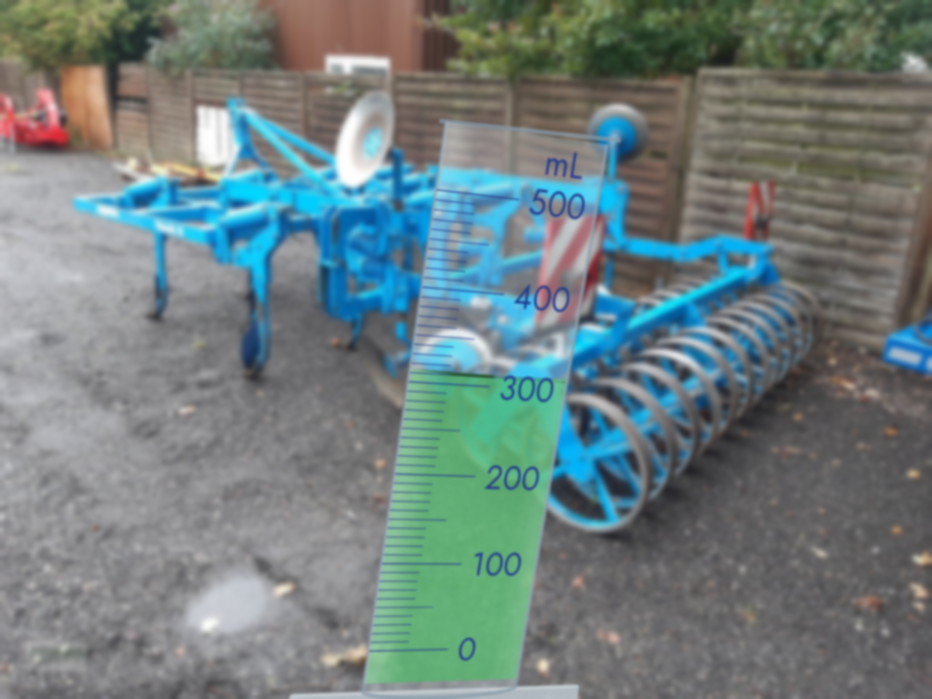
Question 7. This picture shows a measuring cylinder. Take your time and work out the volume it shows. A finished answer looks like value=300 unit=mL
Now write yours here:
value=310 unit=mL
